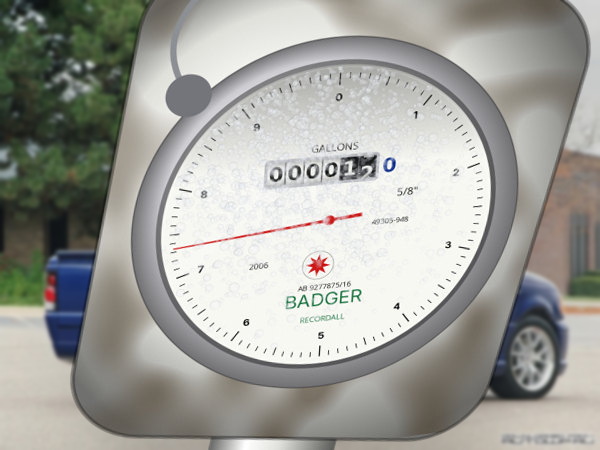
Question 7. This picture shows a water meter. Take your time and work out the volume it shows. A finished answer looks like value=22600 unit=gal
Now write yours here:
value=117.3 unit=gal
